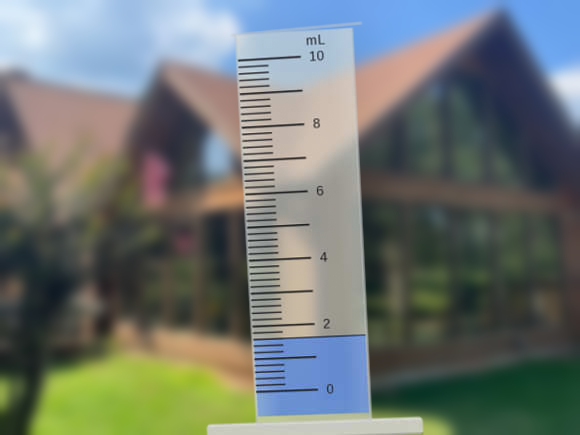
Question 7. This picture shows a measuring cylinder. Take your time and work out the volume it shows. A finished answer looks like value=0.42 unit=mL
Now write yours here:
value=1.6 unit=mL
